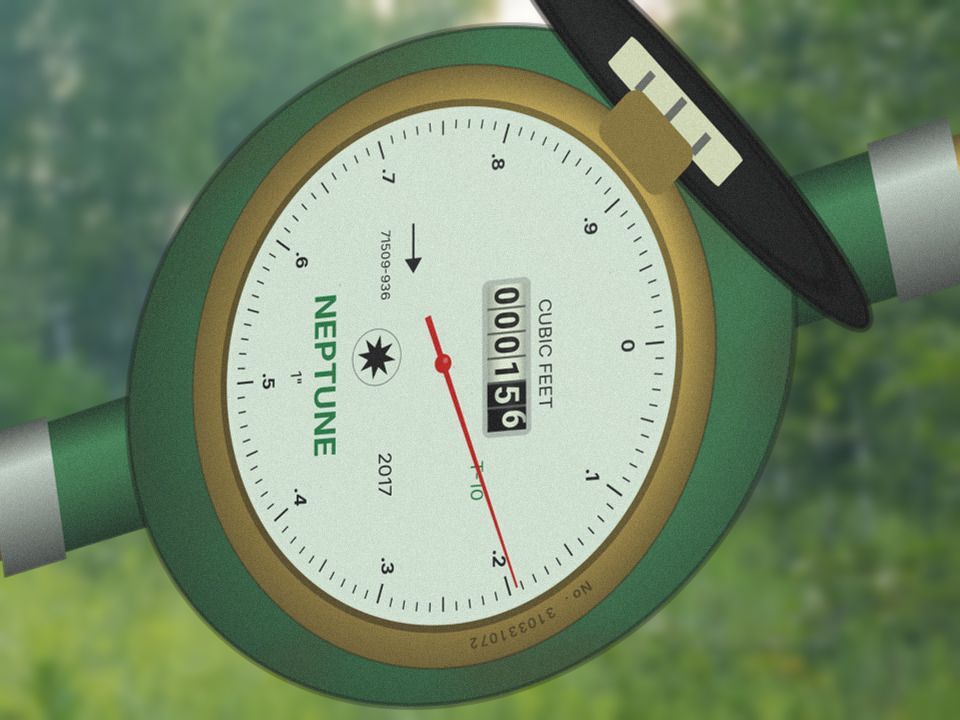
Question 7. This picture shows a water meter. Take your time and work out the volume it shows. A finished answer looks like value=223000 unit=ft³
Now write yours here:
value=156.19 unit=ft³
